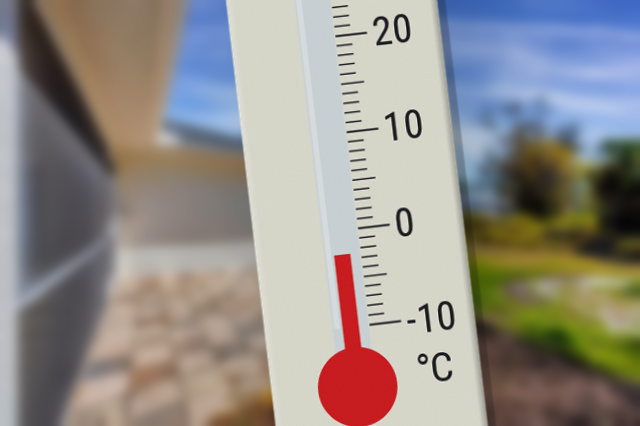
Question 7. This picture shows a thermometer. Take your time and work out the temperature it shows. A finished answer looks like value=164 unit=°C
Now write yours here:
value=-2.5 unit=°C
